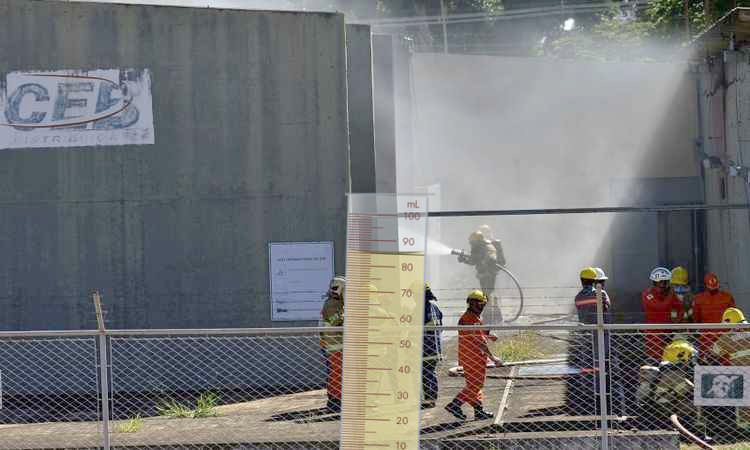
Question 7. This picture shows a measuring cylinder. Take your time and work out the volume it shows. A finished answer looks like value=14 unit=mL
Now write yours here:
value=85 unit=mL
